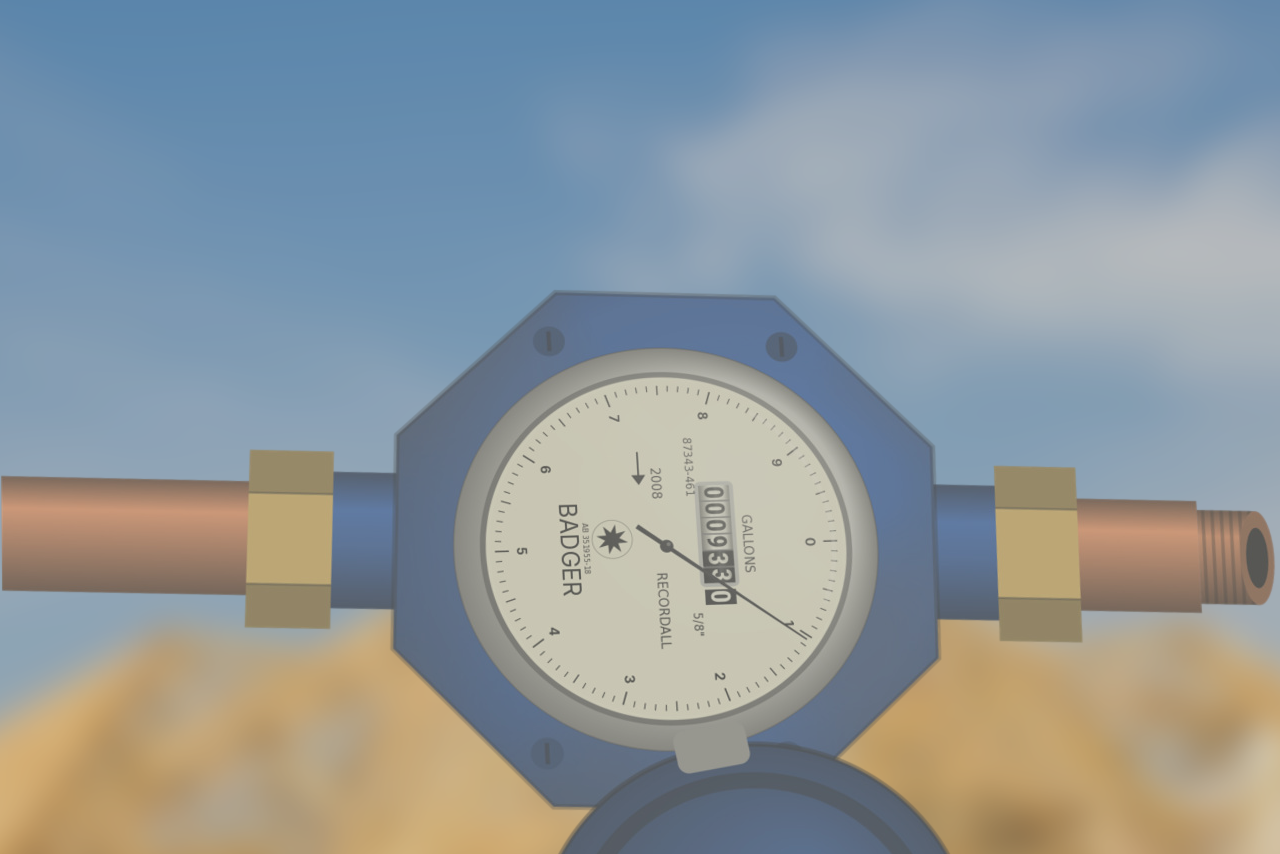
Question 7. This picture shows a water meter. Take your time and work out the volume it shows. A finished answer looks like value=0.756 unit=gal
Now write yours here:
value=9331.0 unit=gal
